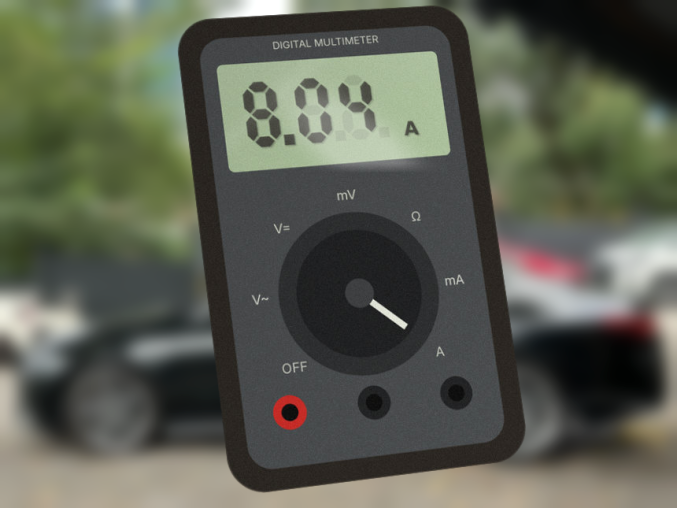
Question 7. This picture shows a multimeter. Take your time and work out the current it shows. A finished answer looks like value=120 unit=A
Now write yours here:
value=8.04 unit=A
